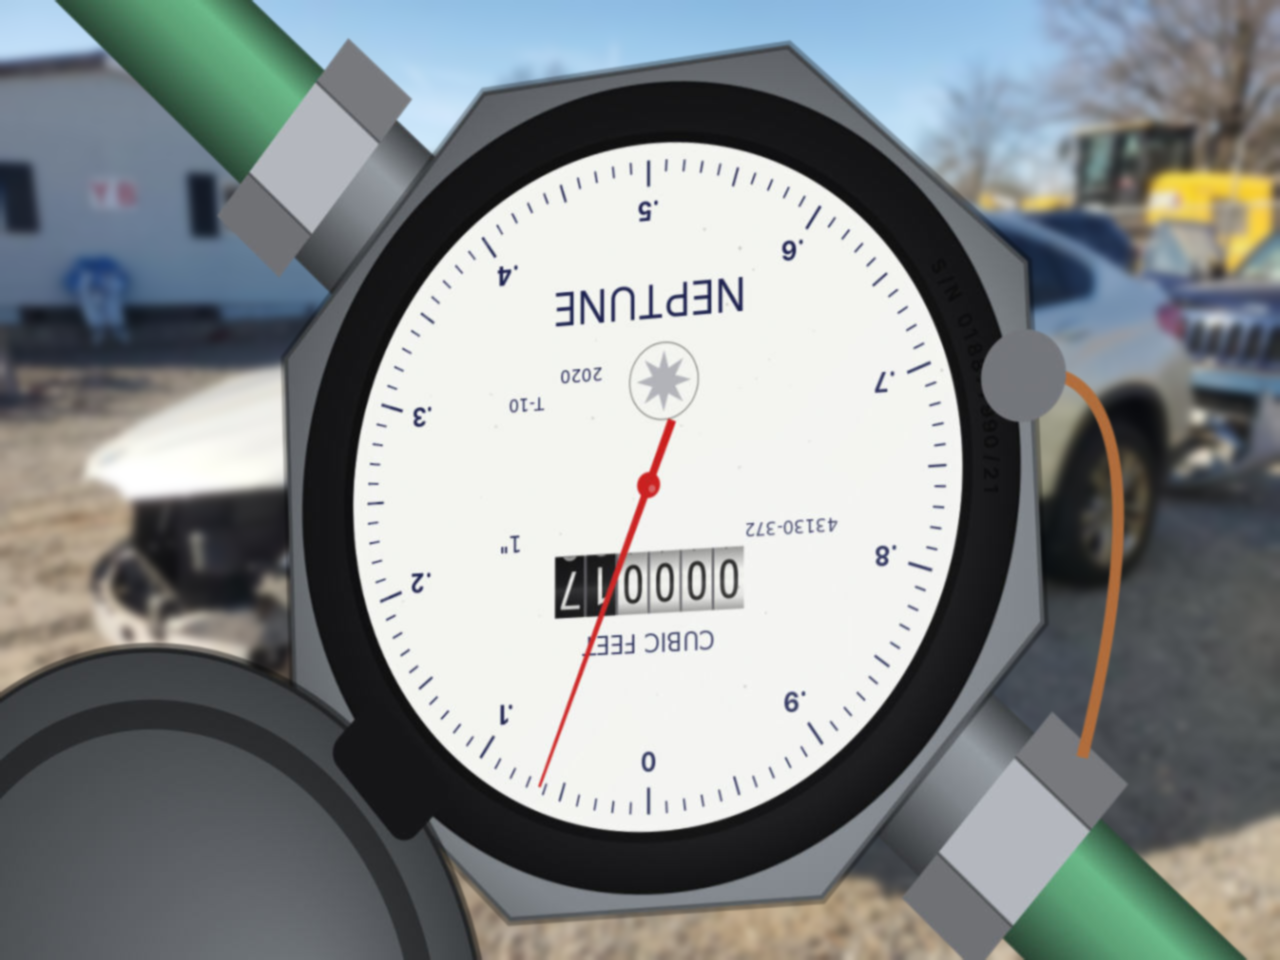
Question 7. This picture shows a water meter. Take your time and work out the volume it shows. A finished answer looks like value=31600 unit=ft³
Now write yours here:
value=17.06 unit=ft³
